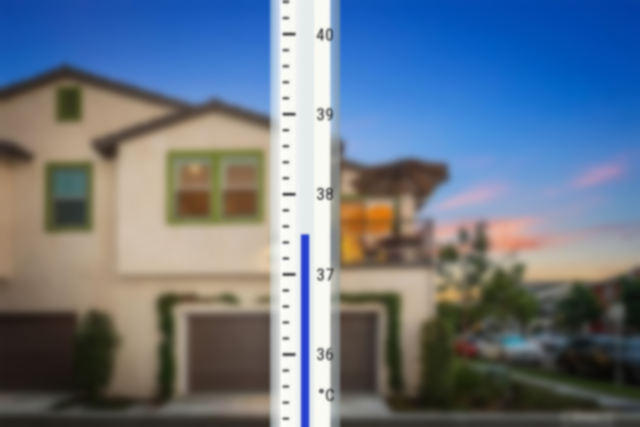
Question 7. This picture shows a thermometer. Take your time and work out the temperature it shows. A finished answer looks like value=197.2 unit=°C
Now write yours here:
value=37.5 unit=°C
